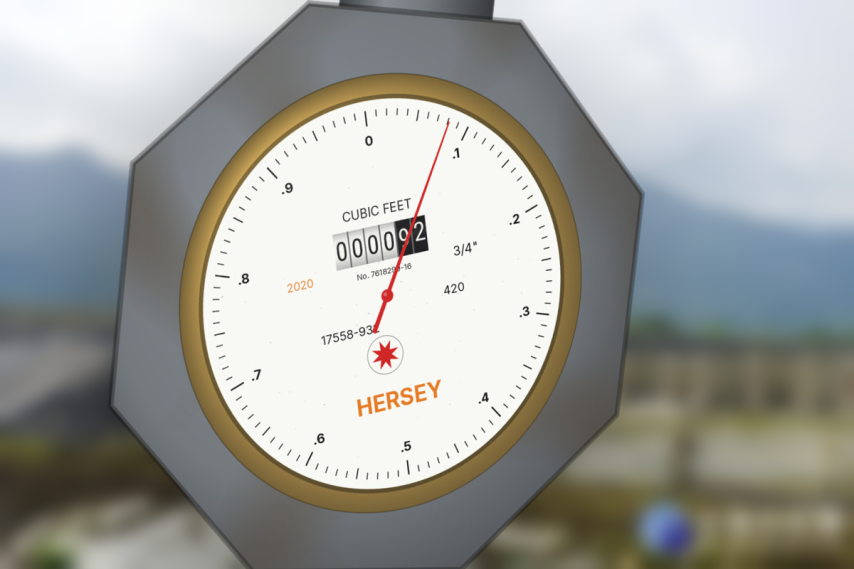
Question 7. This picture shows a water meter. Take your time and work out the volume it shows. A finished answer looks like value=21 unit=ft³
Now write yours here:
value=92.08 unit=ft³
